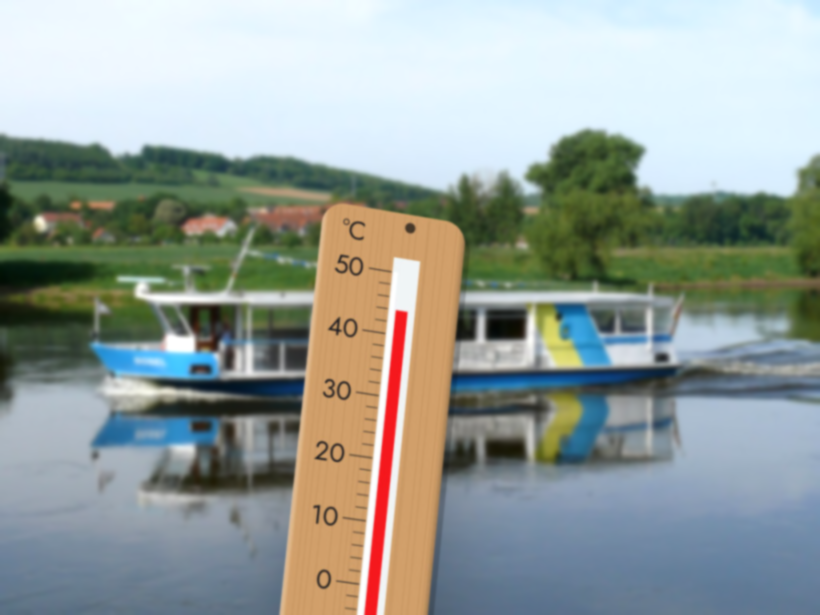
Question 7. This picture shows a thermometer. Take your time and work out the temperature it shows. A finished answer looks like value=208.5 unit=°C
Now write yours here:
value=44 unit=°C
